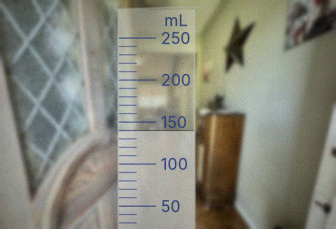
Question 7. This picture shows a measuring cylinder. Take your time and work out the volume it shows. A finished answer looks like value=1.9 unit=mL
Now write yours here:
value=140 unit=mL
